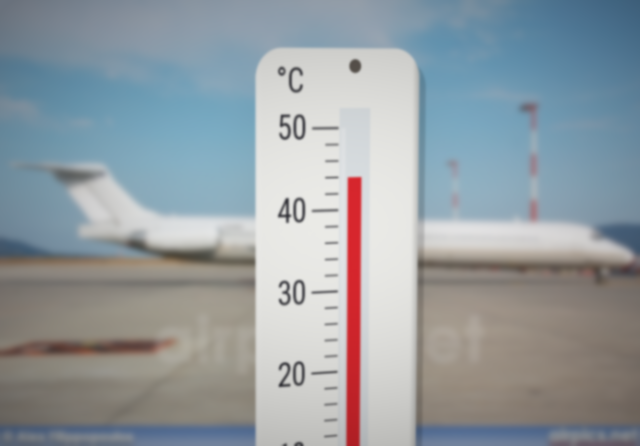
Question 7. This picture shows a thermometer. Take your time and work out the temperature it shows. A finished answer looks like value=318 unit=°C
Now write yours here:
value=44 unit=°C
